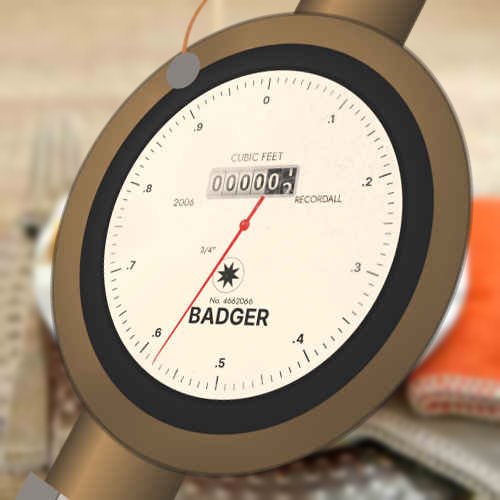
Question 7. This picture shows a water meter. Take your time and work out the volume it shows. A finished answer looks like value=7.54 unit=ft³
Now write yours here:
value=1.58 unit=ft³
